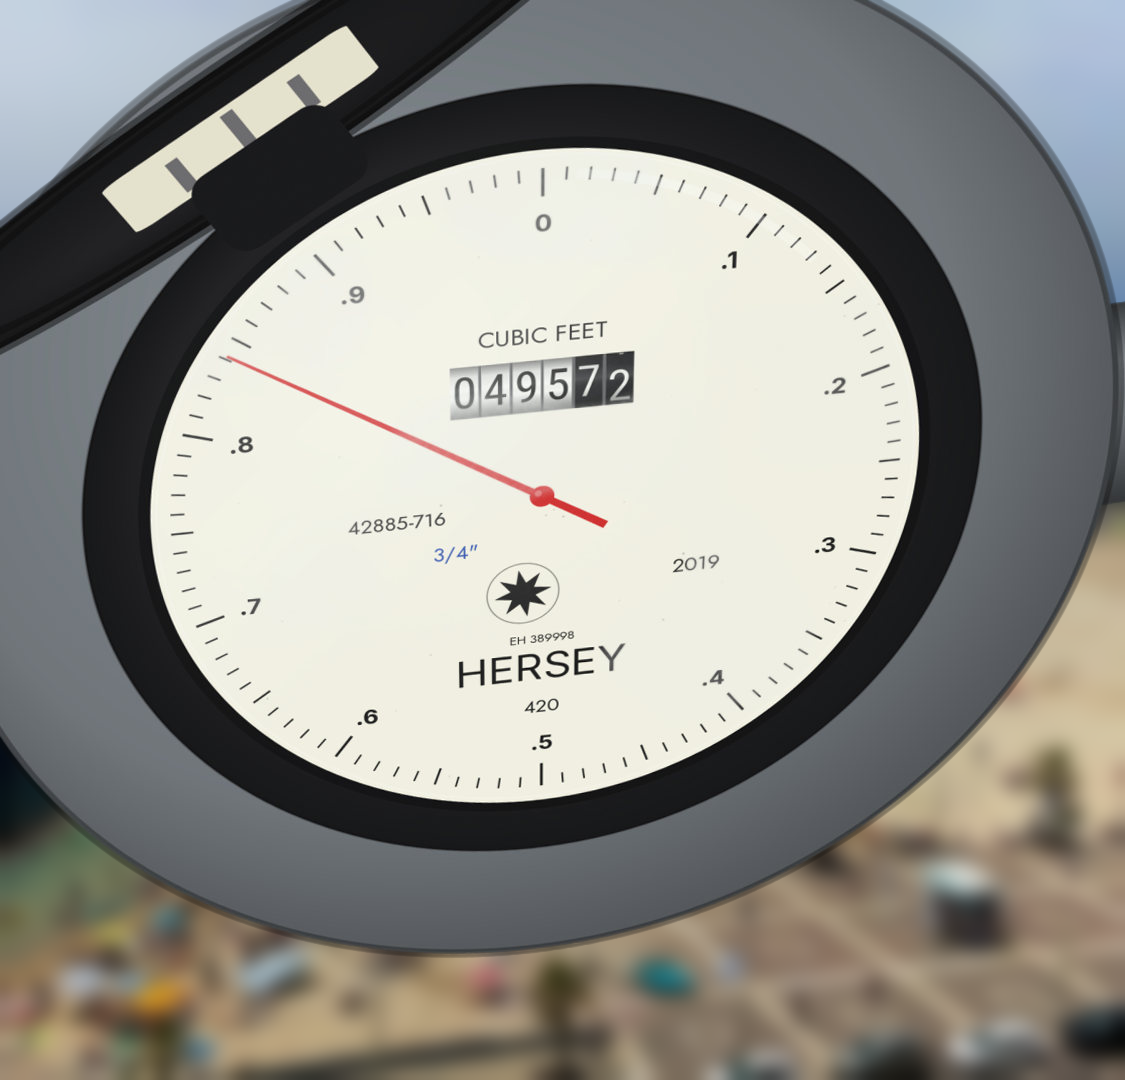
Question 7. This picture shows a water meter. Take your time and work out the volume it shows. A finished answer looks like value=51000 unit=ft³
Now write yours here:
value=49571.84 unit=ft³
